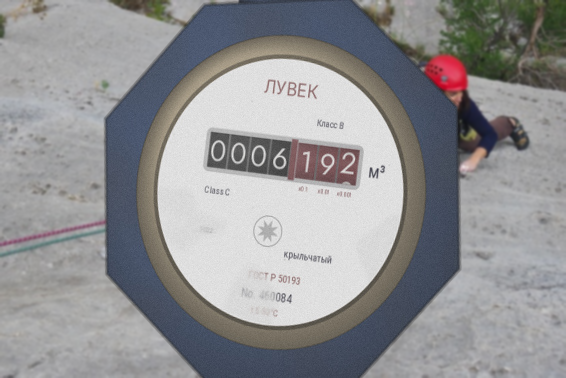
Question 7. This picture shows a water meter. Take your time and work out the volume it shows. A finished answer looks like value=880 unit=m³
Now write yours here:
value=6.192 unit=m³
